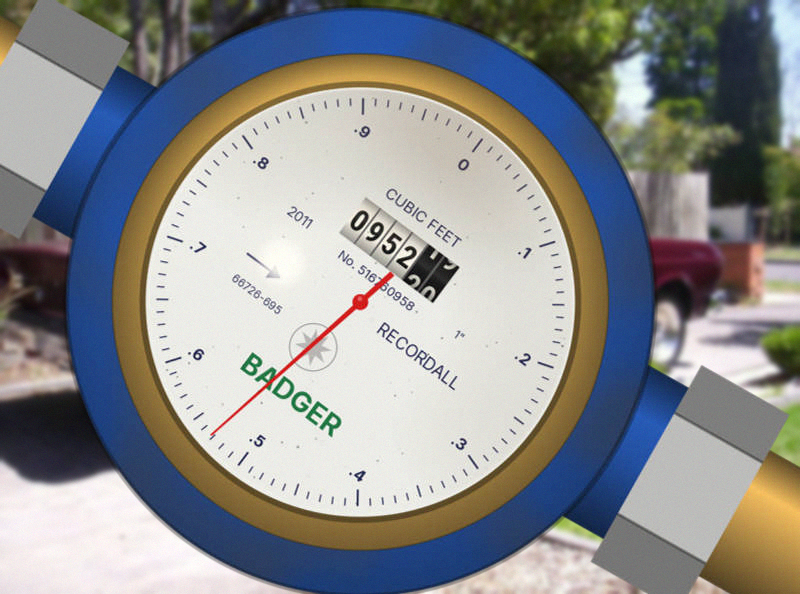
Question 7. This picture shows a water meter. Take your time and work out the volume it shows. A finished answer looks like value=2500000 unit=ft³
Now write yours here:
value=95219.53 unit=ft³
